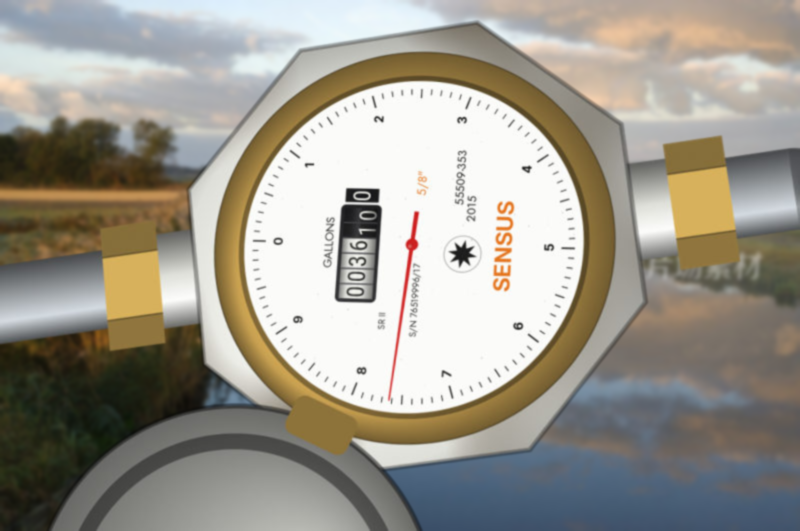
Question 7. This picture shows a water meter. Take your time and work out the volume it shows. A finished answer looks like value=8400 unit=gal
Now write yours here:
value=36097.6 unit=gal
